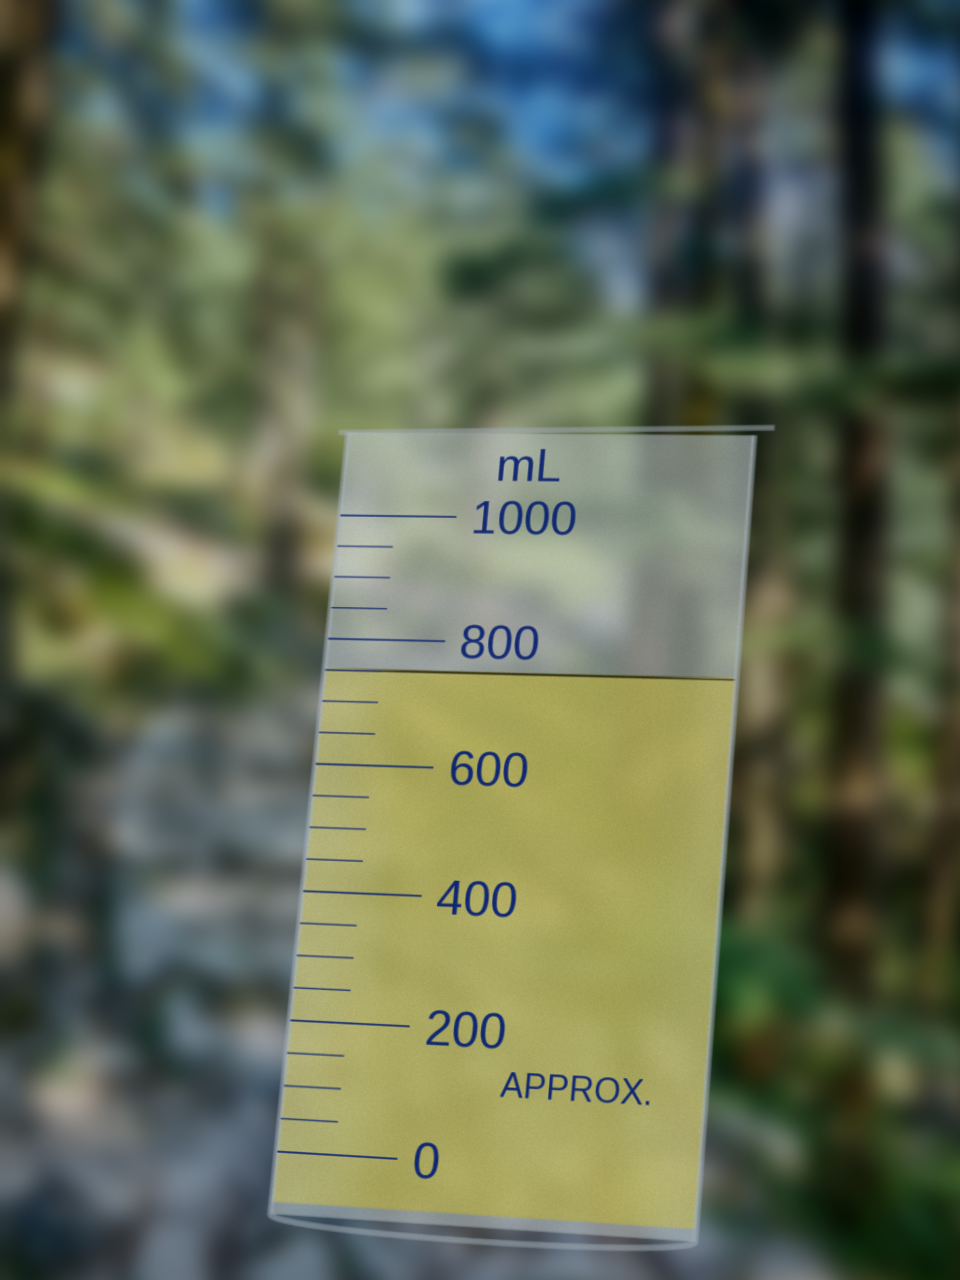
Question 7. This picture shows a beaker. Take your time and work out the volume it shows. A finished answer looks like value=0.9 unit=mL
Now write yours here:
value=750 unit=mL
